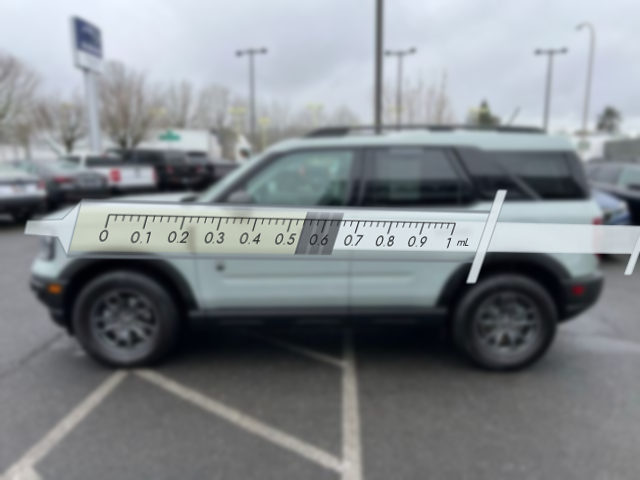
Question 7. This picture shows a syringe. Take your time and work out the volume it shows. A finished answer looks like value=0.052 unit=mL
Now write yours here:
value=0.54 unit=mL
